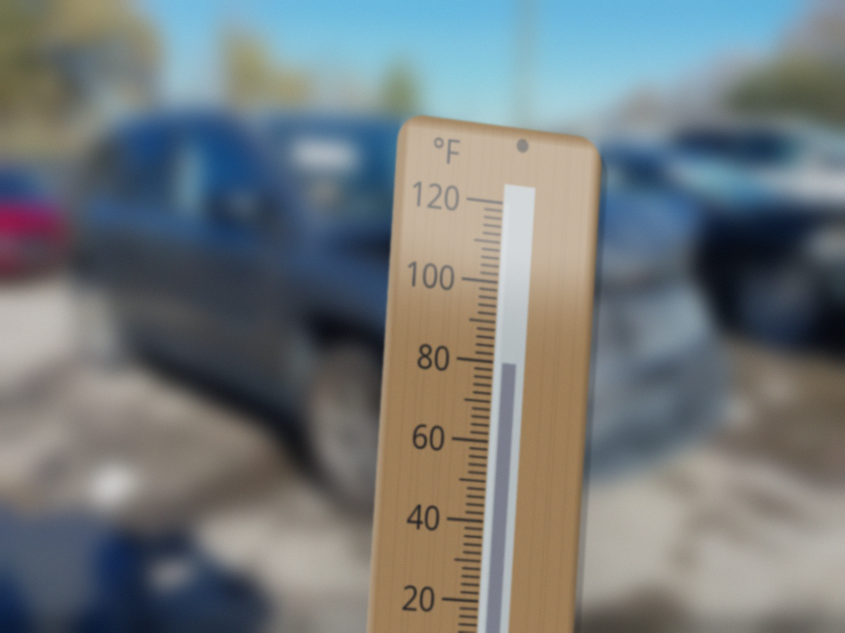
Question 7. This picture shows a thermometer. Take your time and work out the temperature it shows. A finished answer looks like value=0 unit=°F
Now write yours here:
value=80 unit=°F
